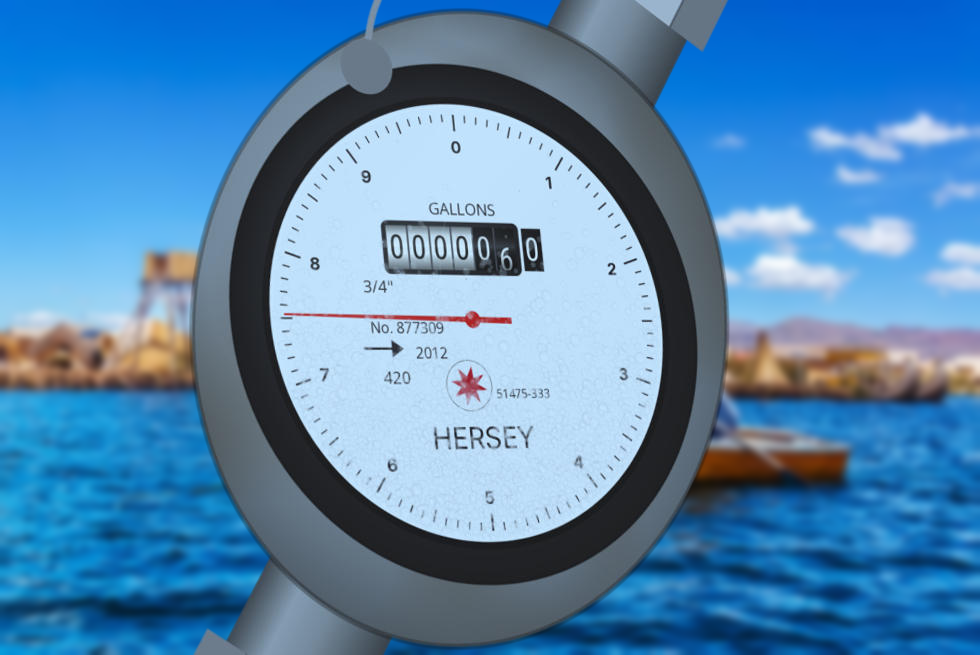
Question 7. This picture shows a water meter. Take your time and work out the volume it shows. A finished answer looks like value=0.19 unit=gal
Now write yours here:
value=57.5 unit=gal
